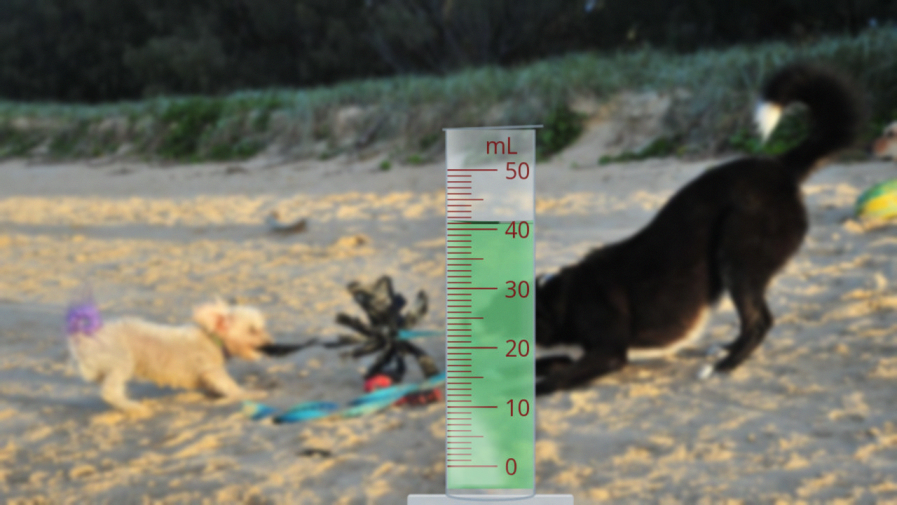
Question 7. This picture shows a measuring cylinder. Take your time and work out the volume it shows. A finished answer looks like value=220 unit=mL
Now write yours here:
value=41 unit=mL
